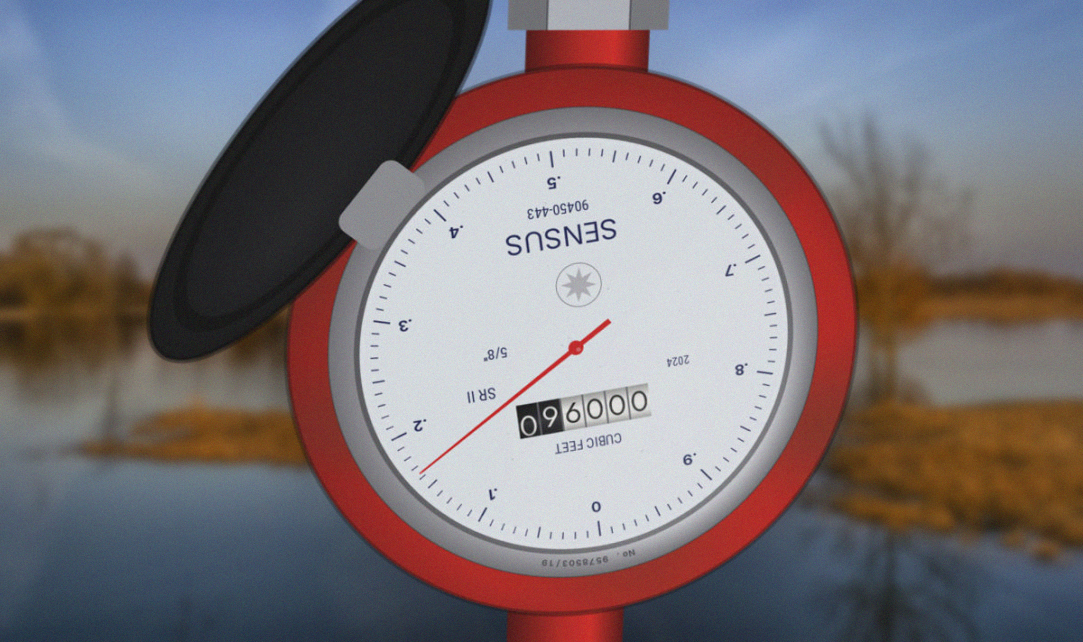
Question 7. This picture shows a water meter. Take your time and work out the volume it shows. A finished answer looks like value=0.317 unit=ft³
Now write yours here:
value=960.16 unit=ft³
